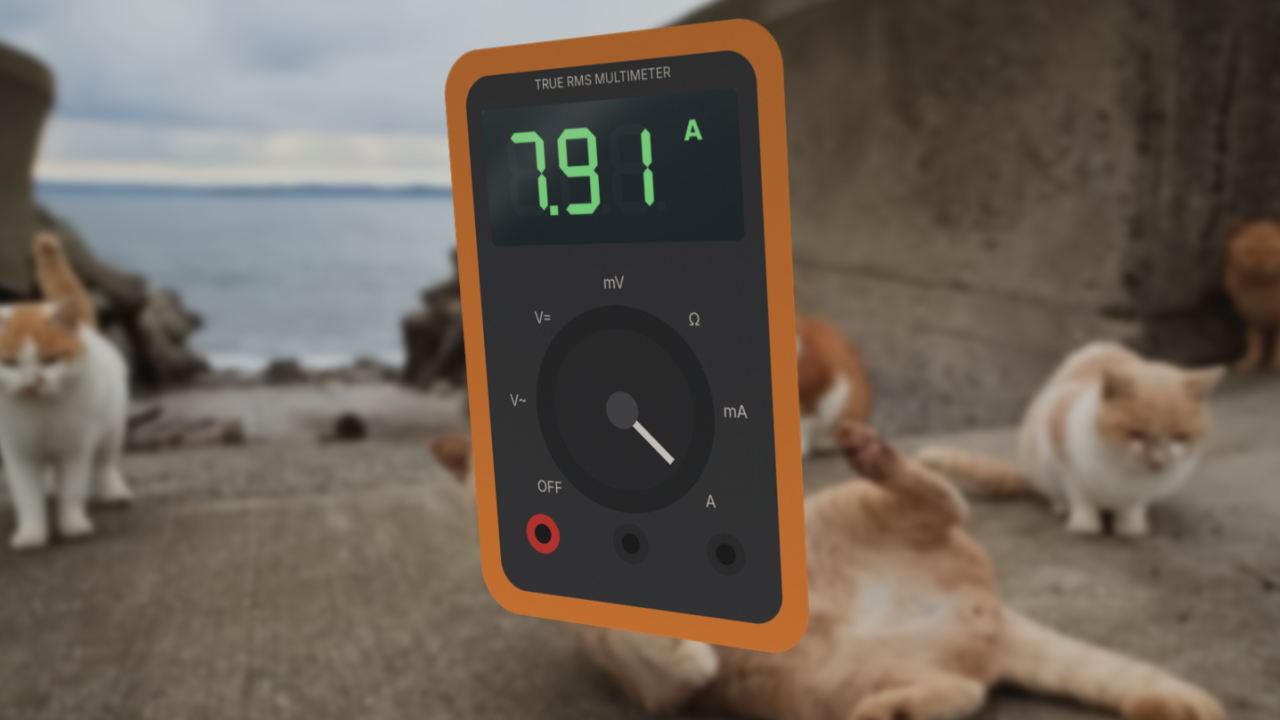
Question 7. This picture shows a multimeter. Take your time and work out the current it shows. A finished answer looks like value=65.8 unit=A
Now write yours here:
value=7.91 unit=A
